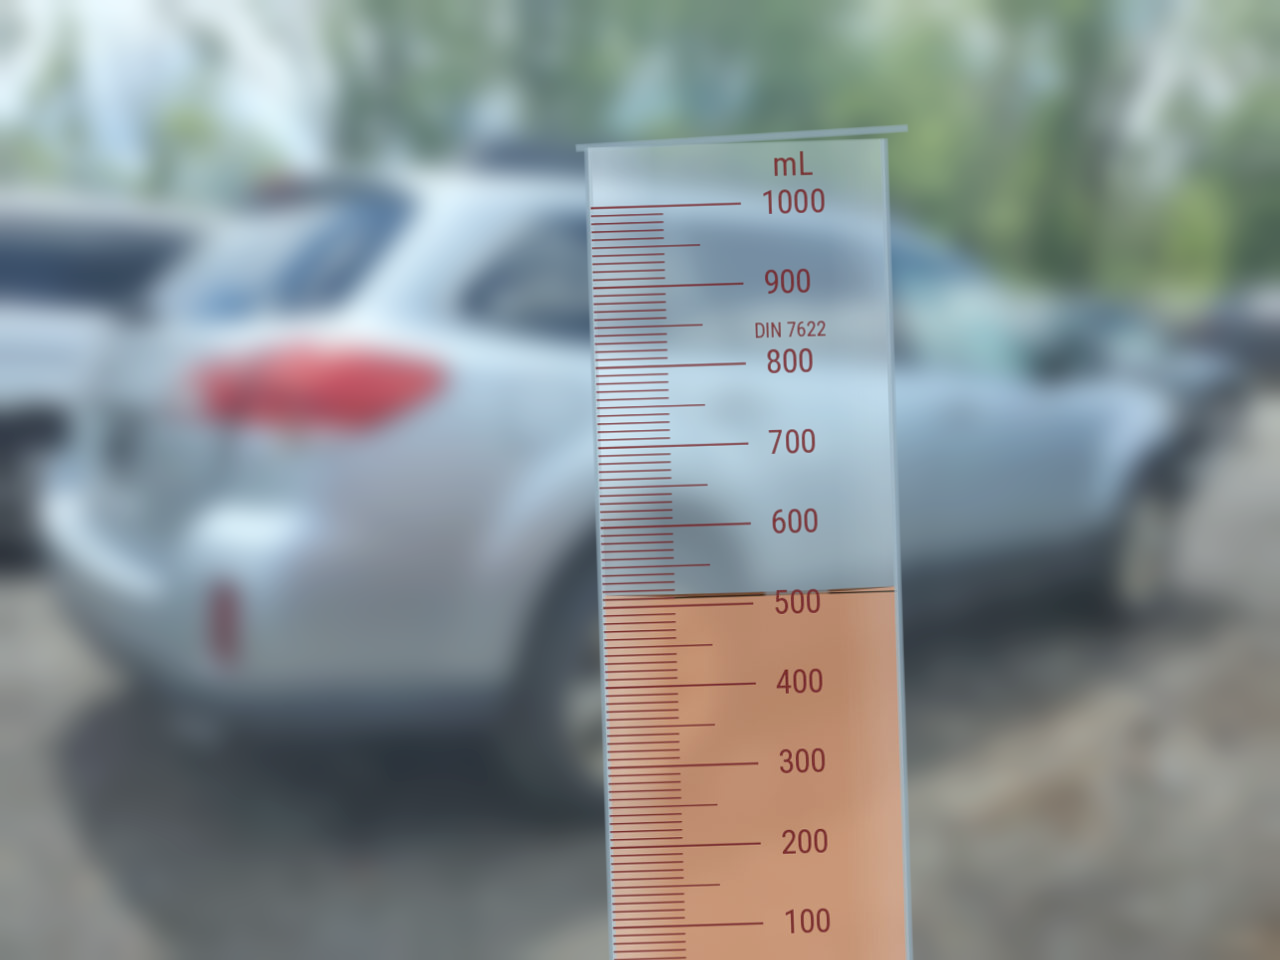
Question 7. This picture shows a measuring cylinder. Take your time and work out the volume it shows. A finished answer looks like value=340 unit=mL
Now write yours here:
value=510 unit=mL
